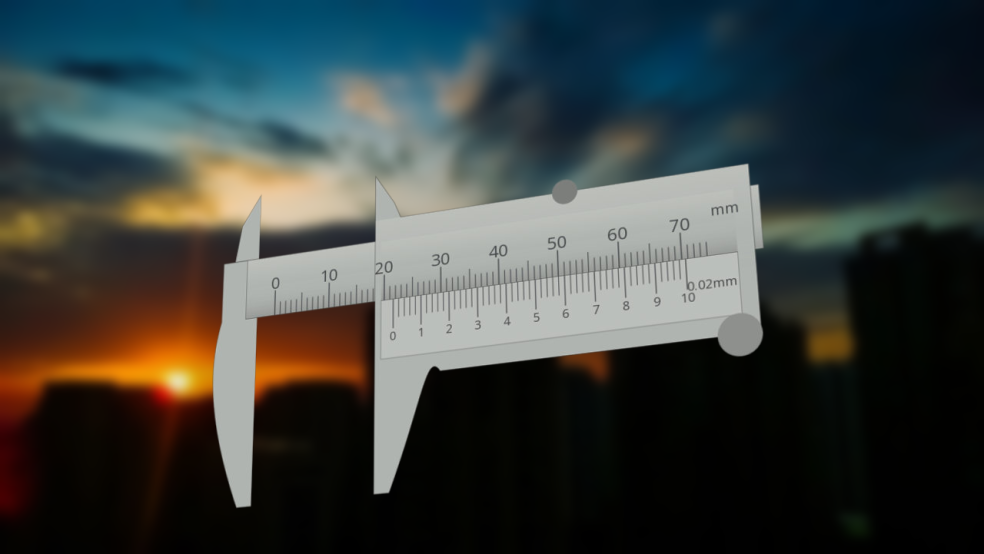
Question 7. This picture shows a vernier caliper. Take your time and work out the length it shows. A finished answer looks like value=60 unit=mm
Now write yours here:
value=21.6 unit=mm
